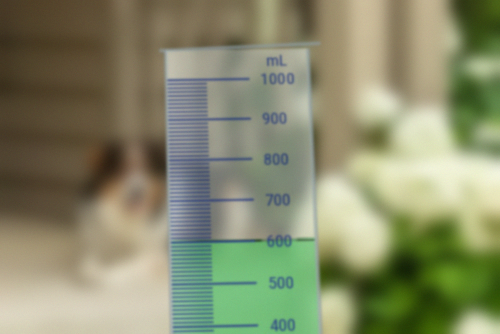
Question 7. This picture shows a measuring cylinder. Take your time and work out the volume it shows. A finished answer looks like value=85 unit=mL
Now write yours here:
value=600 unit=mL
